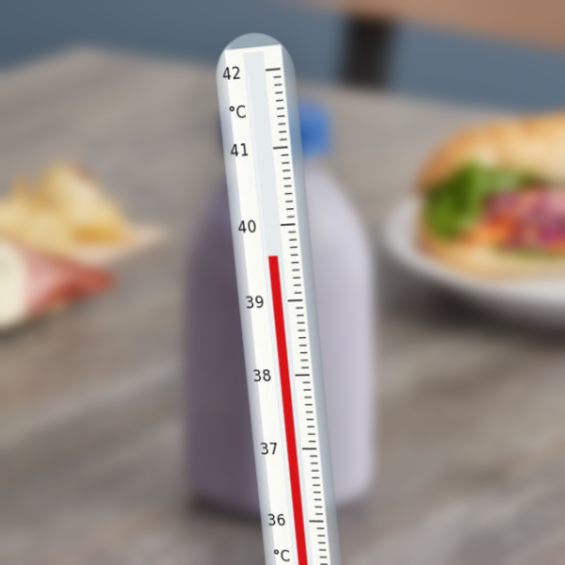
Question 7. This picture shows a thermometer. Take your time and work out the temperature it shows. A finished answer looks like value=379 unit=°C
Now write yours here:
value=39.6 unit=°C
